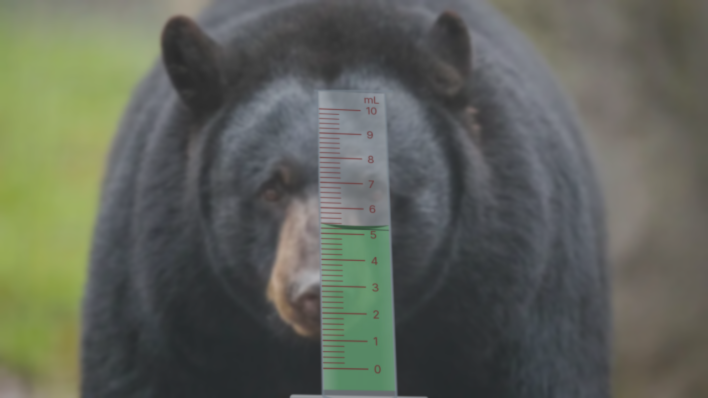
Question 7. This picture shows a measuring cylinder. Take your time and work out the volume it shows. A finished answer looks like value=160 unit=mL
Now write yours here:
value=5.2 unit=mL
